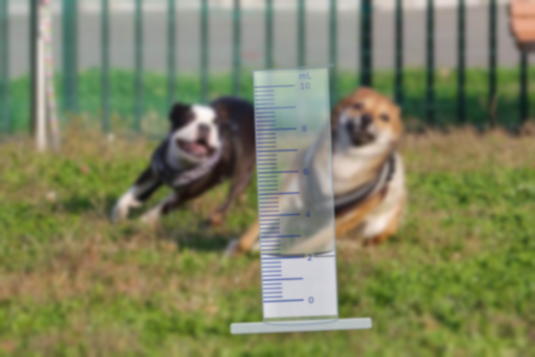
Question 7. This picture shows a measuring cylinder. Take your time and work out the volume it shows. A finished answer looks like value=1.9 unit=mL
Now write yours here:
value=2 unit=mL
